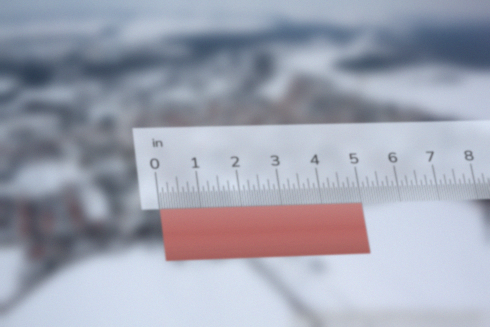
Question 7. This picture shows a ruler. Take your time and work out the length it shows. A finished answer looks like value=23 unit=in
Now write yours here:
value=5 unit=in
